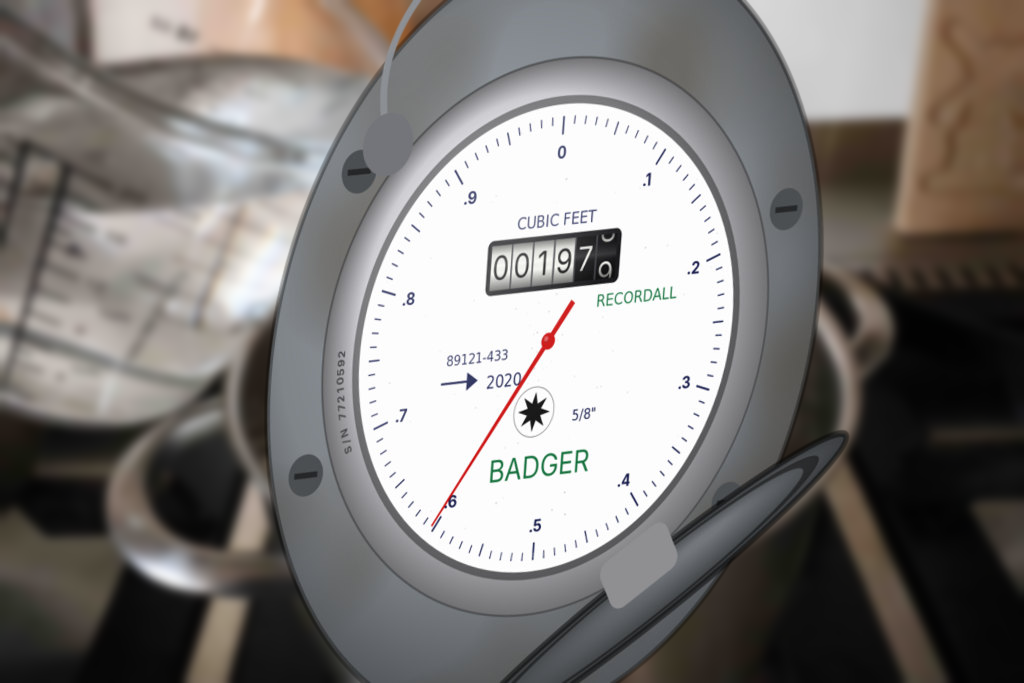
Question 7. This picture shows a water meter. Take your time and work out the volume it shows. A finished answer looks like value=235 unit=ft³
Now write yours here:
value=1978.60 unit=ft³
